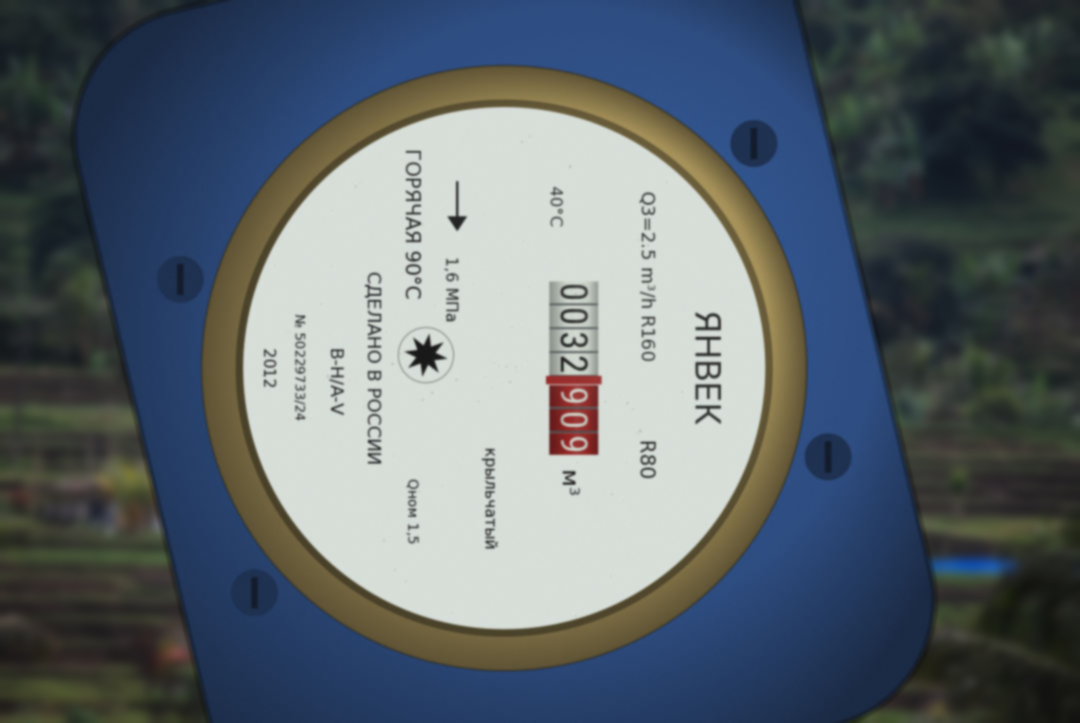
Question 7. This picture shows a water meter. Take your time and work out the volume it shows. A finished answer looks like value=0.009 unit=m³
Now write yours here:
value=32.909 unit=m³
